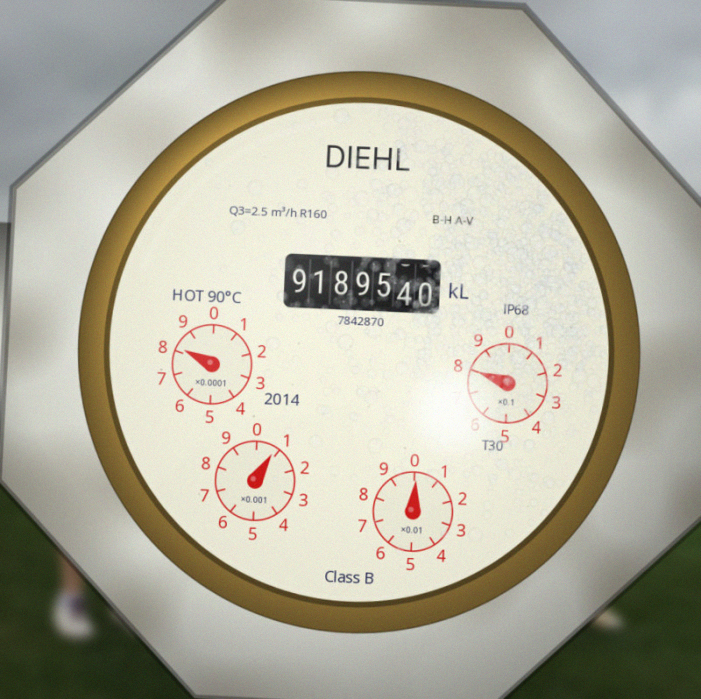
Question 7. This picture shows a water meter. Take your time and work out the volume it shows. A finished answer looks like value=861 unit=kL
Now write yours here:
value=9189539.8008 unit=kL
